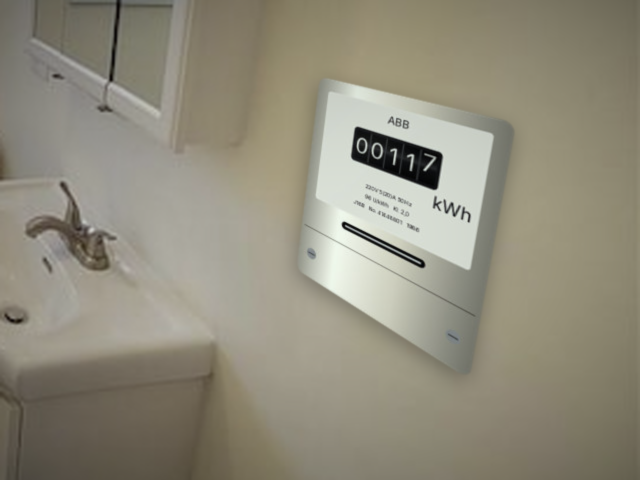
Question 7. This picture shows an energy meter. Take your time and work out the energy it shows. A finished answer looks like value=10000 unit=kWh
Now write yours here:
value=117 unit=kWh
